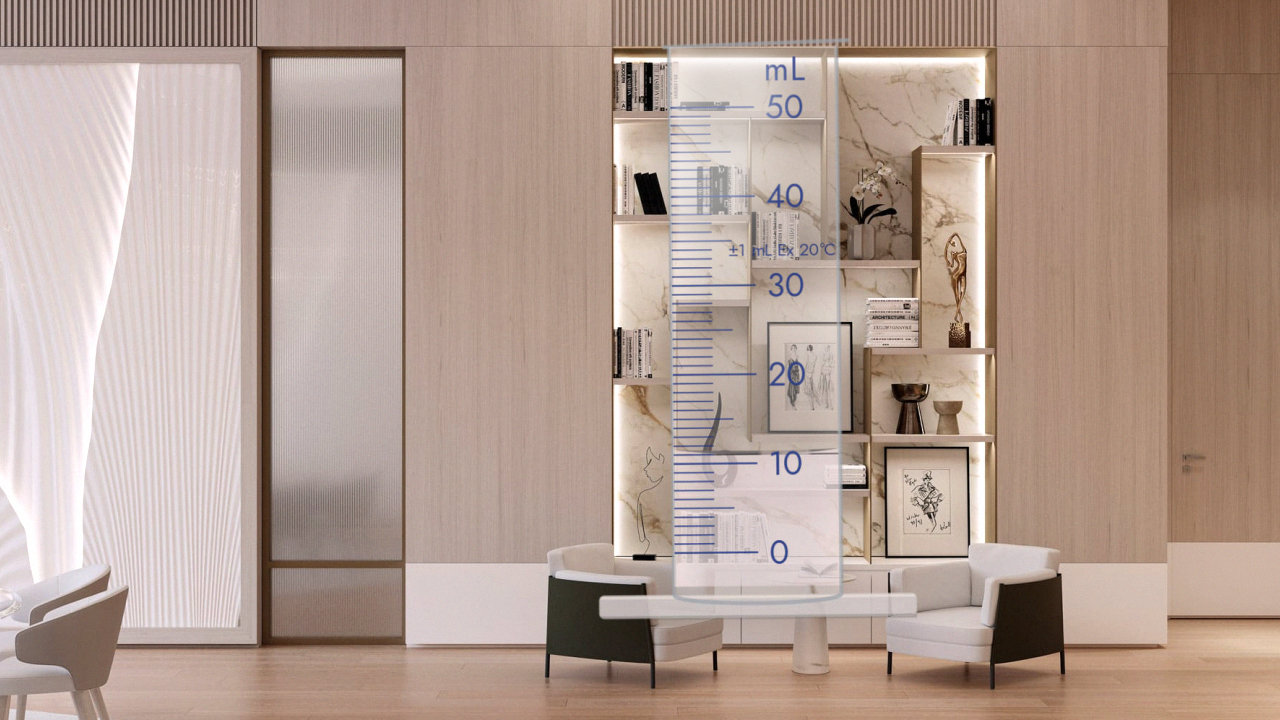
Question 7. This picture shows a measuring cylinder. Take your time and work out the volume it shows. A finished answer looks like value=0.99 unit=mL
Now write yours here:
value=11 unit=mL
